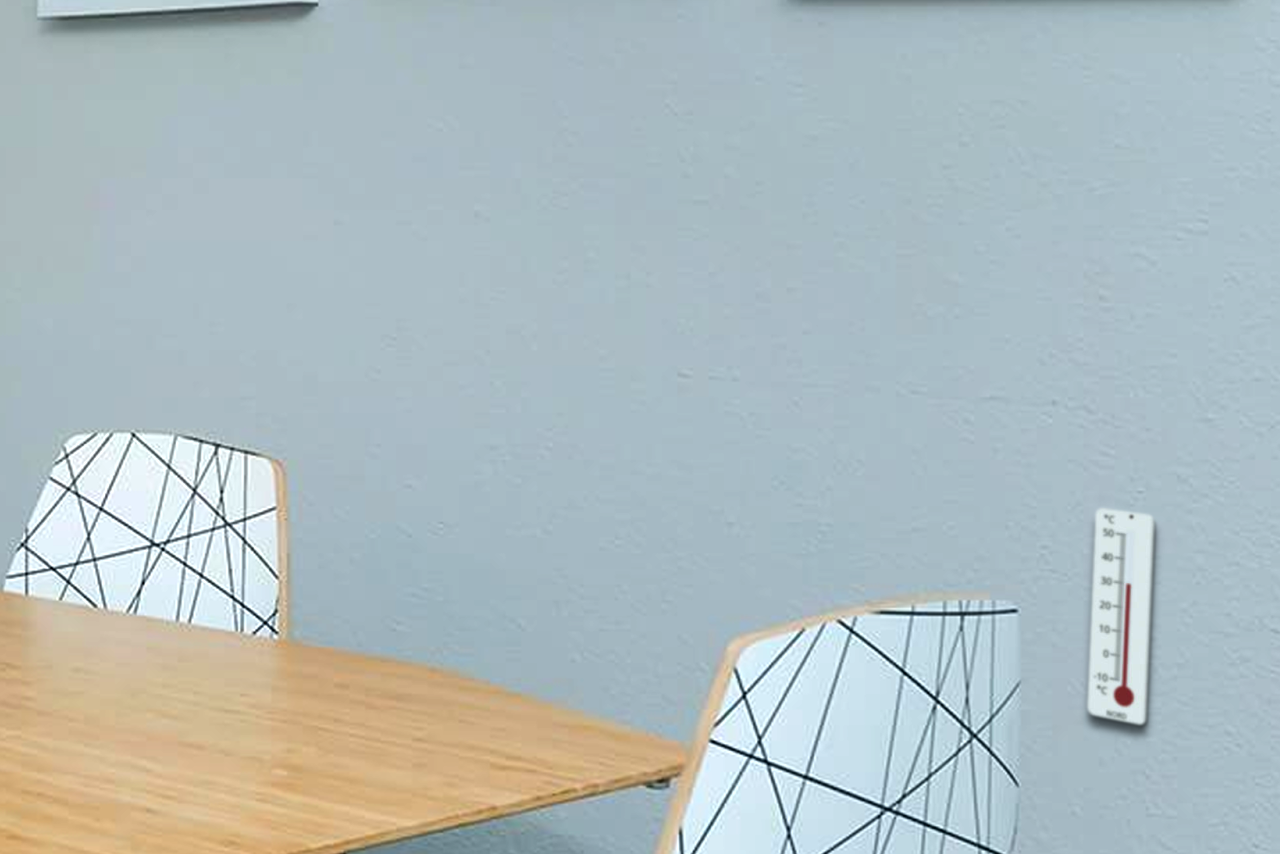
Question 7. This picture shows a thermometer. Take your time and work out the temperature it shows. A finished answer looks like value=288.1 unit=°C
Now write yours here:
value=30 unit=°C
